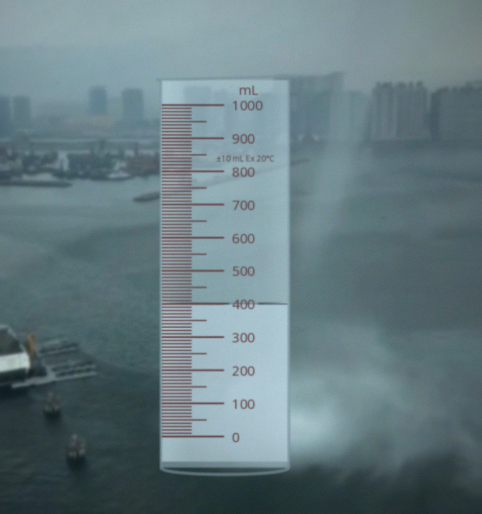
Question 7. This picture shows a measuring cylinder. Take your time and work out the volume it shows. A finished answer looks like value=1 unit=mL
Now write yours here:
value=400 unit=mL
